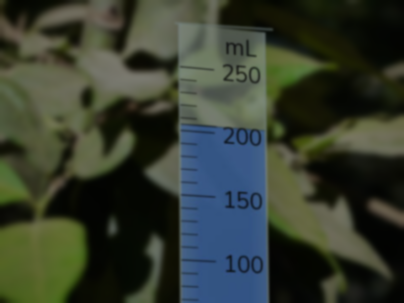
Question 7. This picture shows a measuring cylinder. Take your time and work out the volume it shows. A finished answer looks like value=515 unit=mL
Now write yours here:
value=205 unit=mL
